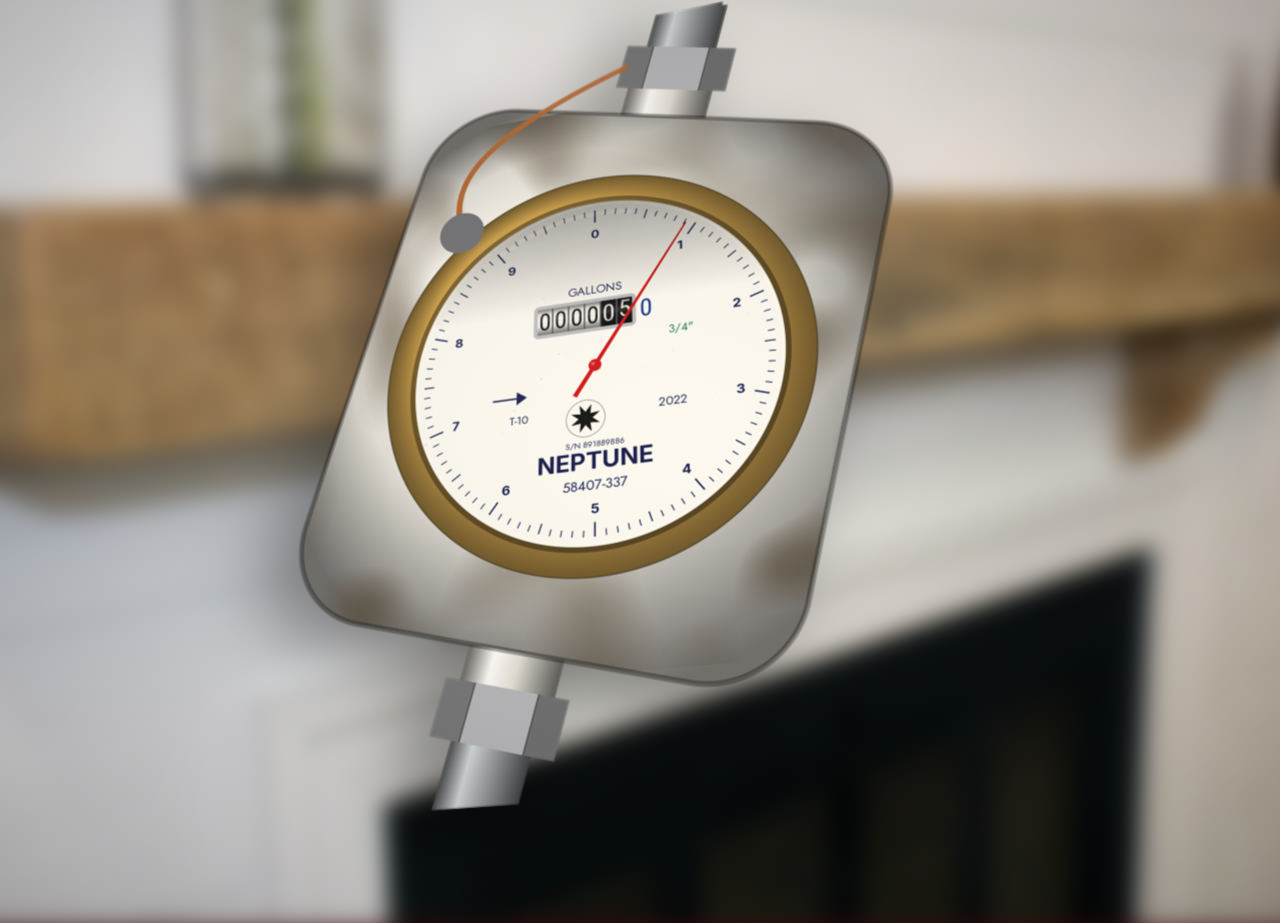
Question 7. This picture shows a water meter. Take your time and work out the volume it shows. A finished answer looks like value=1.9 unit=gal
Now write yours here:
value=50.9 unit=gal
